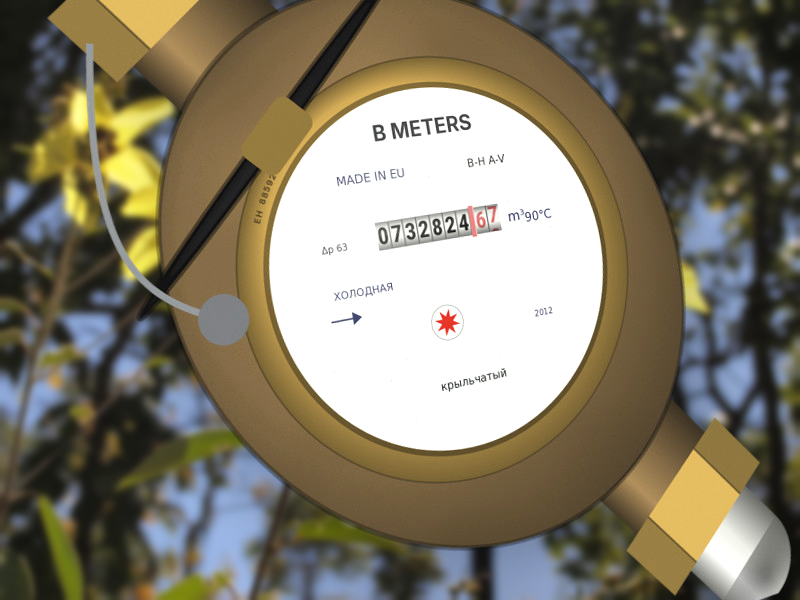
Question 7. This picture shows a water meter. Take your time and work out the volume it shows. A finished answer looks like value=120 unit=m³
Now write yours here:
value=732824.67 unit=m³
